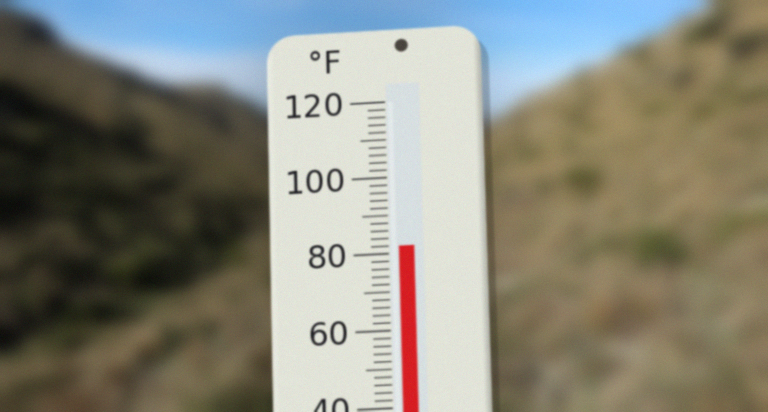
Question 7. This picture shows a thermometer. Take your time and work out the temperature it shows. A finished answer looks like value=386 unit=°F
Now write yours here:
value=82 unit=°F
